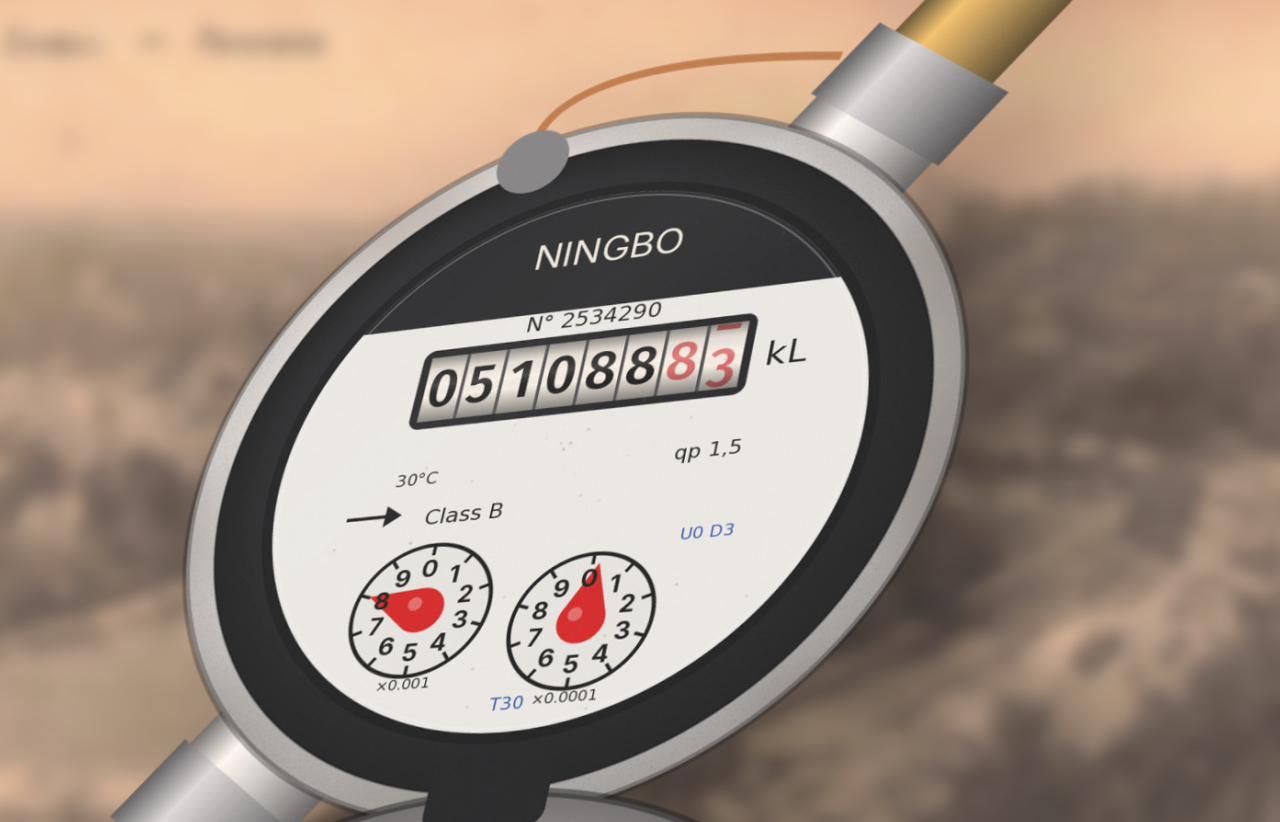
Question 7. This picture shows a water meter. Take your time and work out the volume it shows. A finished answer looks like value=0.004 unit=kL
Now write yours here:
value=51088.8280 unit=kL
